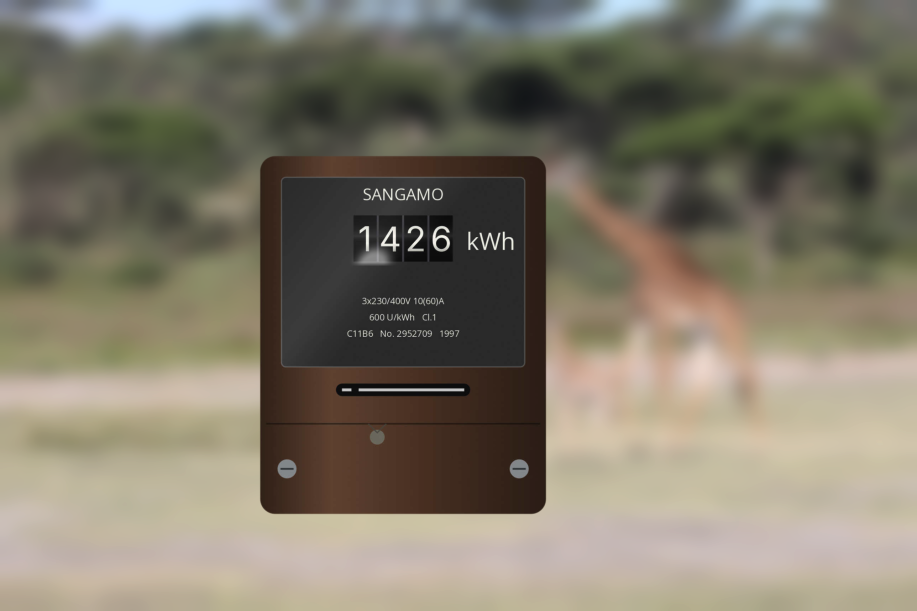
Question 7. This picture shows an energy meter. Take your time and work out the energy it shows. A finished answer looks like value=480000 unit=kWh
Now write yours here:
value=1426 unit=kWh
